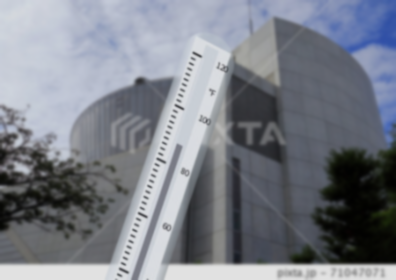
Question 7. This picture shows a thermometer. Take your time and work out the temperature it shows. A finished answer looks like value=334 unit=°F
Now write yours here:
value=88 unit=°F
